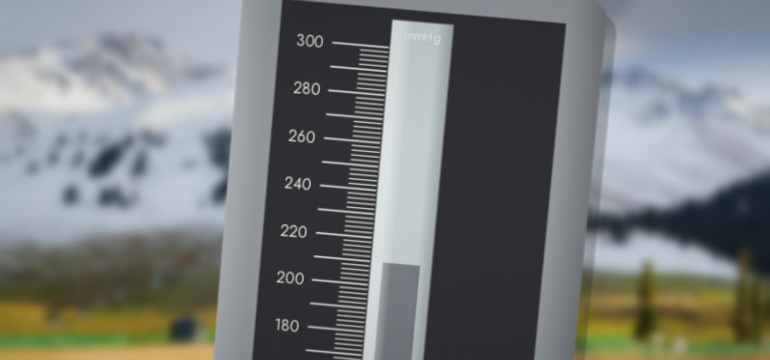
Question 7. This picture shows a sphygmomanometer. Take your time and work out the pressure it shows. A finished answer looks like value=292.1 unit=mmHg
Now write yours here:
value=210 unit=mmHg
